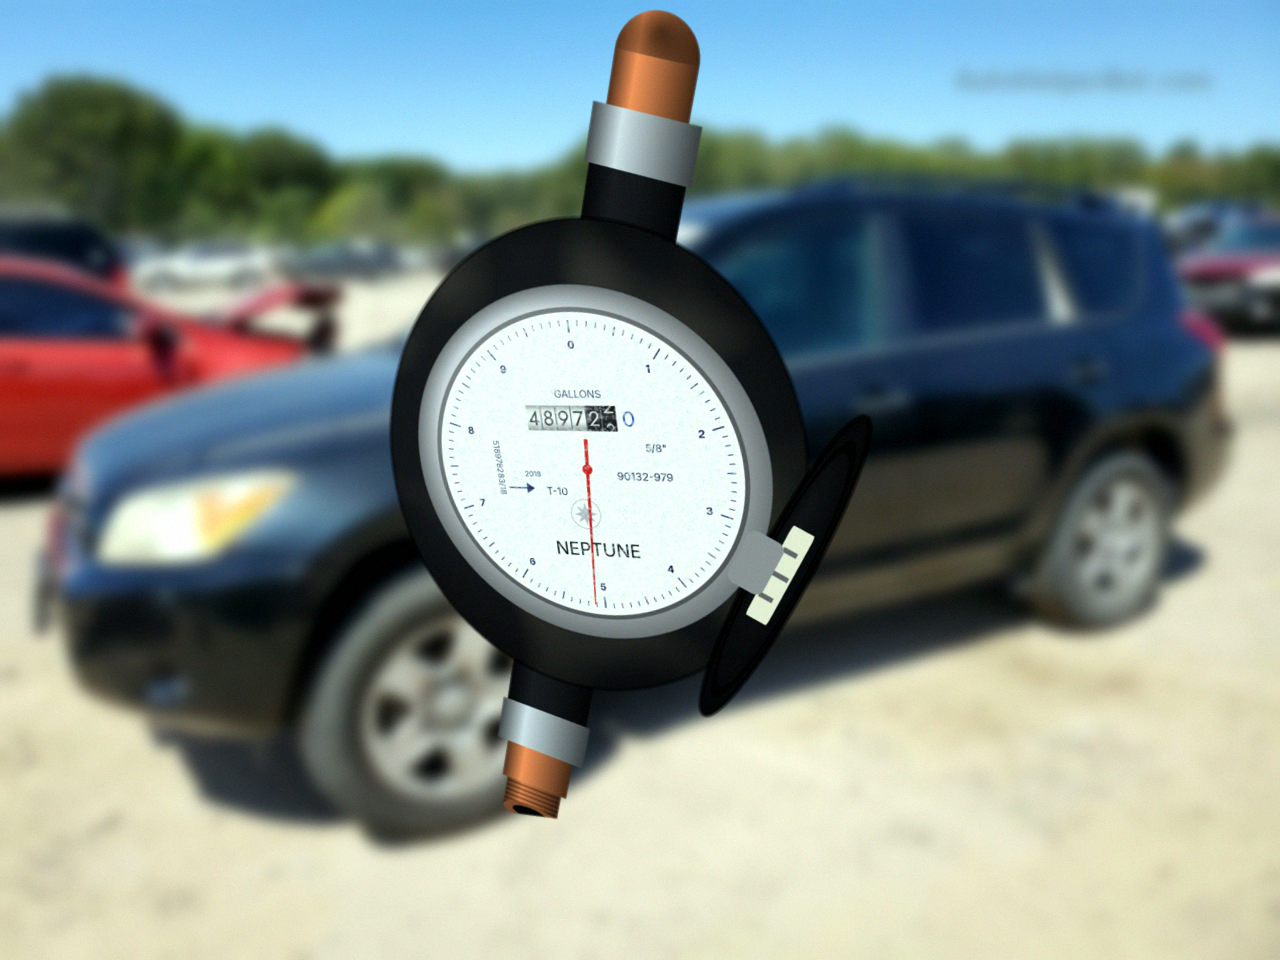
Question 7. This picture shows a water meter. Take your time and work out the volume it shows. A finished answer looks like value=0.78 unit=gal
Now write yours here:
value=4897225.1 unit=gal
